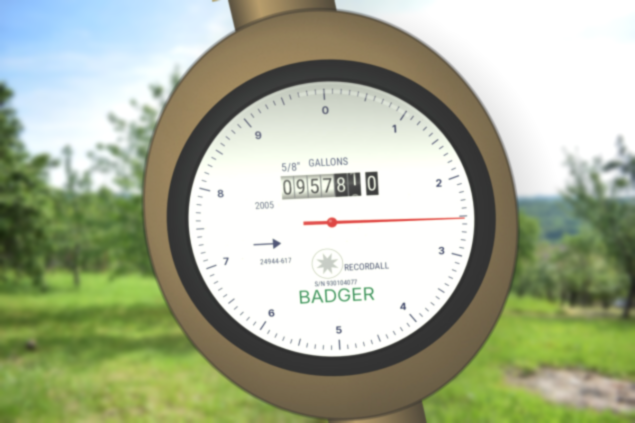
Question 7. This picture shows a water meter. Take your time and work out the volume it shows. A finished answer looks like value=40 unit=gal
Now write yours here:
value=957812.5 unit=gal
